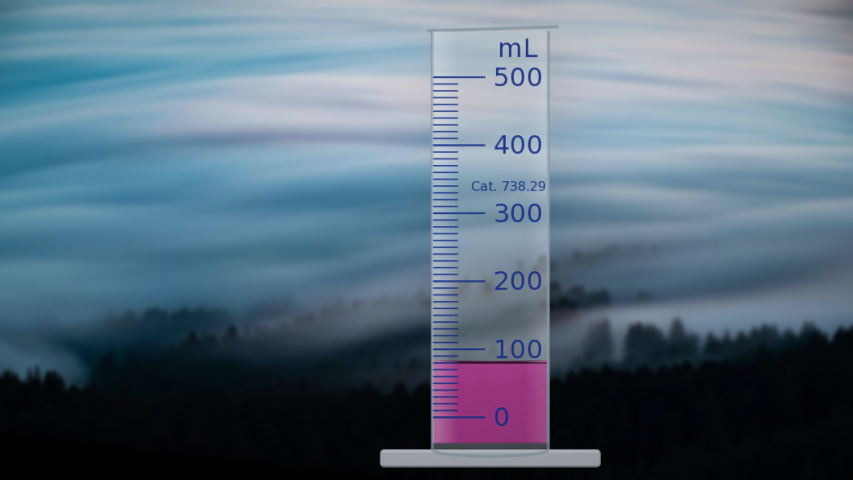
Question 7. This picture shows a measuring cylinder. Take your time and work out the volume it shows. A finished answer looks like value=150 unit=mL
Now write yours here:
value=80 unit=mL
